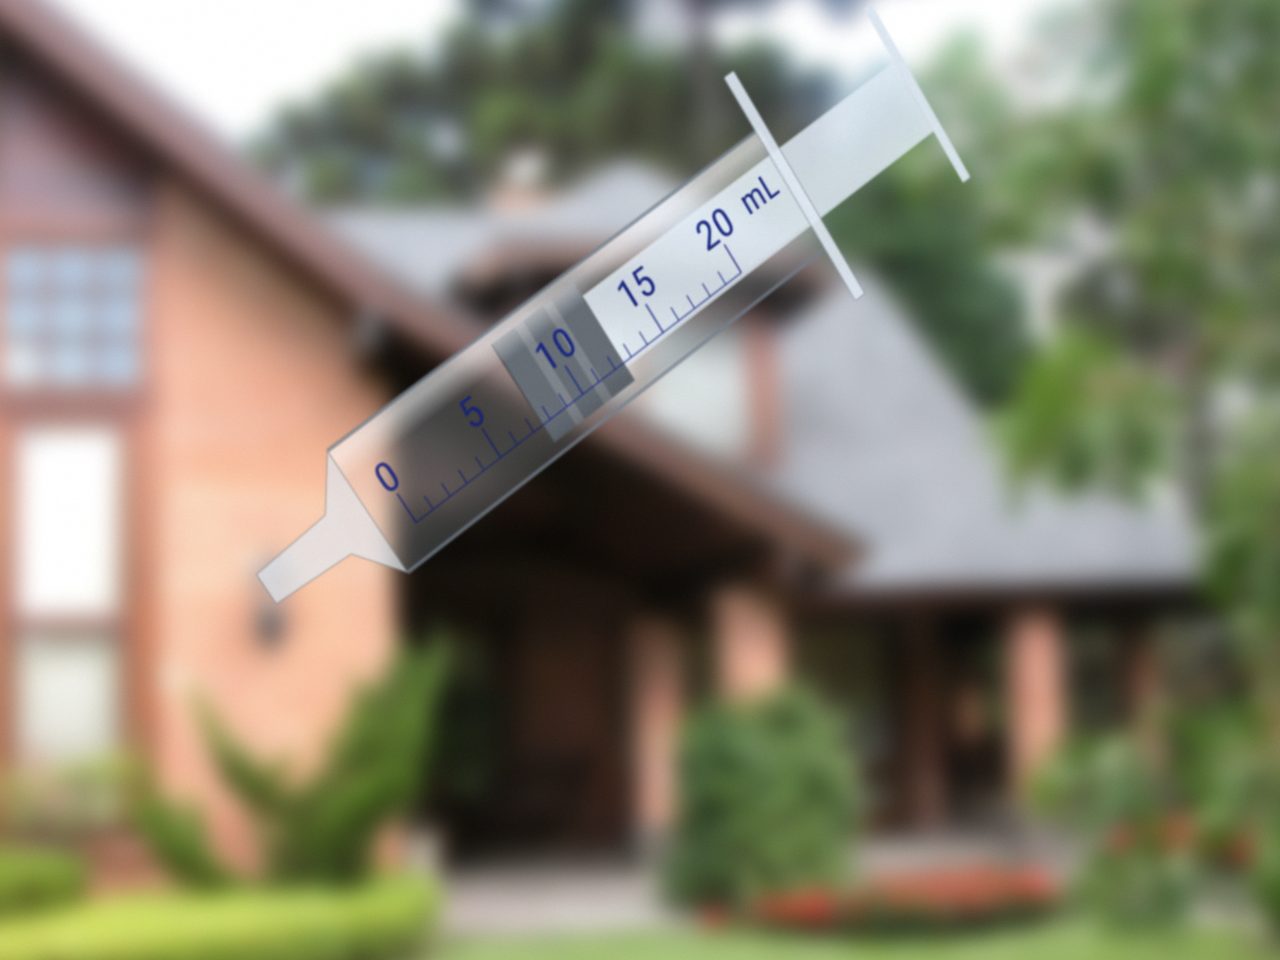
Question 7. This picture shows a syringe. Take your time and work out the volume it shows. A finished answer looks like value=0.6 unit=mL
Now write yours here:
value=7.5 unit=mL
